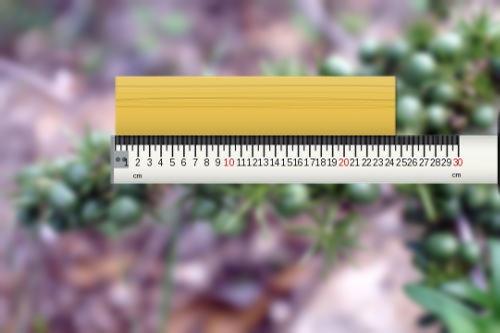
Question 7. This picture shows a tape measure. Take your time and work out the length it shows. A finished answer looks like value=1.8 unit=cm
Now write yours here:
value=24.5 unit=cm
